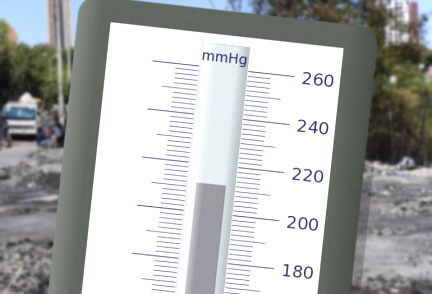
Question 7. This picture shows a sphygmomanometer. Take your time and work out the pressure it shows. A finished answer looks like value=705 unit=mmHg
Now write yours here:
value=212 unit=mmHg
